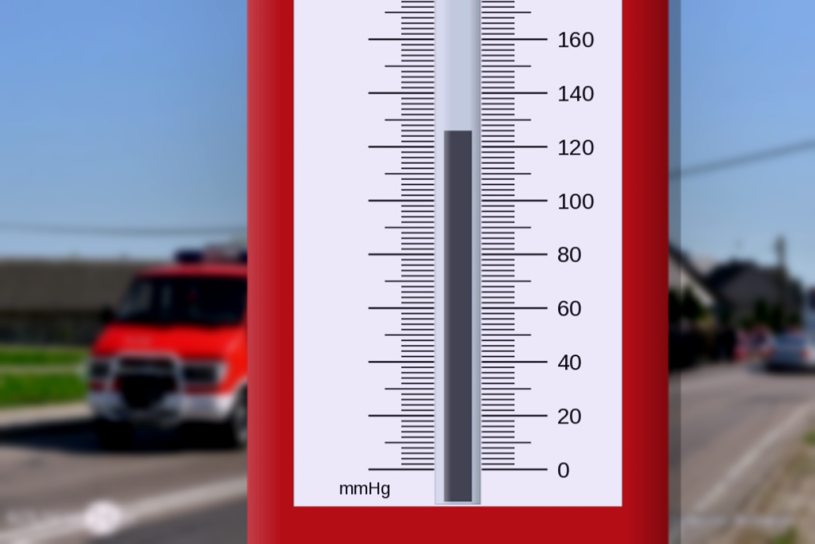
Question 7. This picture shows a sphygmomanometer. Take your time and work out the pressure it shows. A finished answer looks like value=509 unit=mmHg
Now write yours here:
value=126 unit=mmHg
